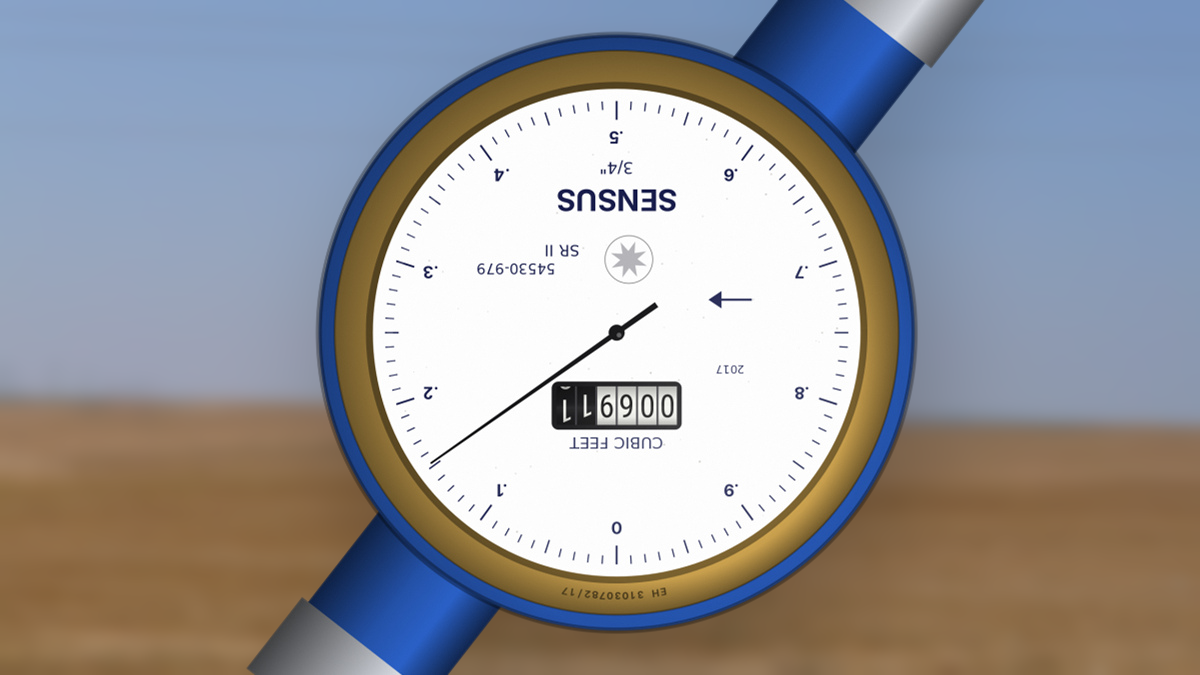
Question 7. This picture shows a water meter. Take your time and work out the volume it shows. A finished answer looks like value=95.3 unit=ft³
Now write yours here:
value=6911.15 unit=ft³
